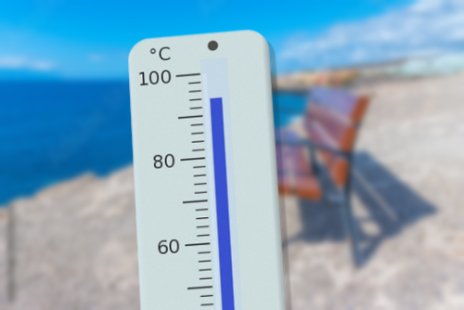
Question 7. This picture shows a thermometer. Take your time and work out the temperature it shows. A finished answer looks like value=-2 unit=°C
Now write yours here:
value=94 unit=°C
